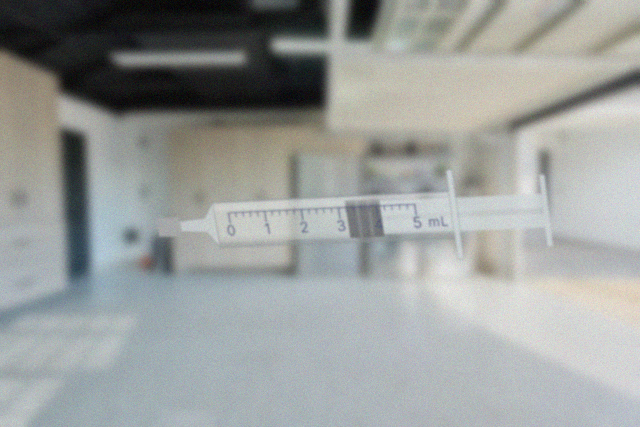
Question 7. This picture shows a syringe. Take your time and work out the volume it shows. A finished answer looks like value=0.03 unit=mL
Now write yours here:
value=3.2 unit=mL
